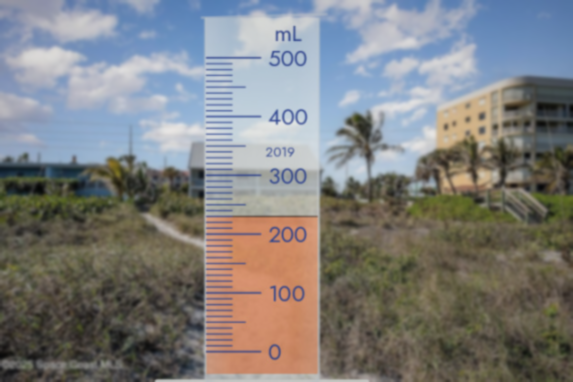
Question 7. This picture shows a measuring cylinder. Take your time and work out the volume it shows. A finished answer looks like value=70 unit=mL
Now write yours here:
value=230 unit=mL
